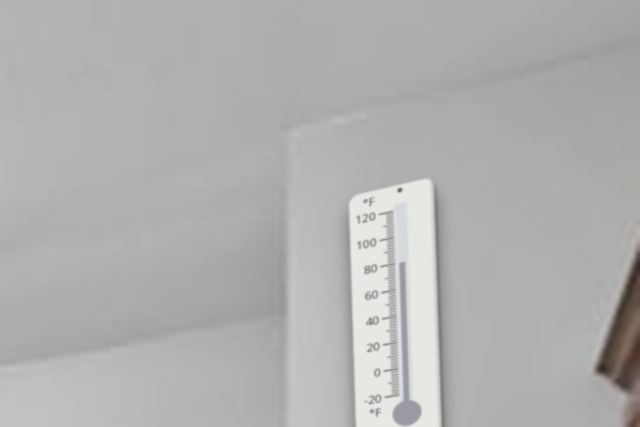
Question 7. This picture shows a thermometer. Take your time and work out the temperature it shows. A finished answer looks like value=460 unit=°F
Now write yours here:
value=80 unit=°F
